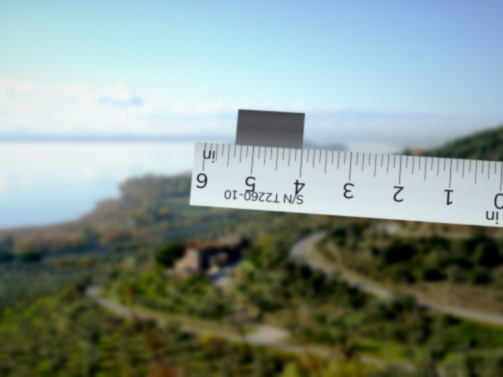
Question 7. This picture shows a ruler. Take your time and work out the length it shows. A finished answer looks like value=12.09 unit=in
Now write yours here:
value=1.375 unit=in
